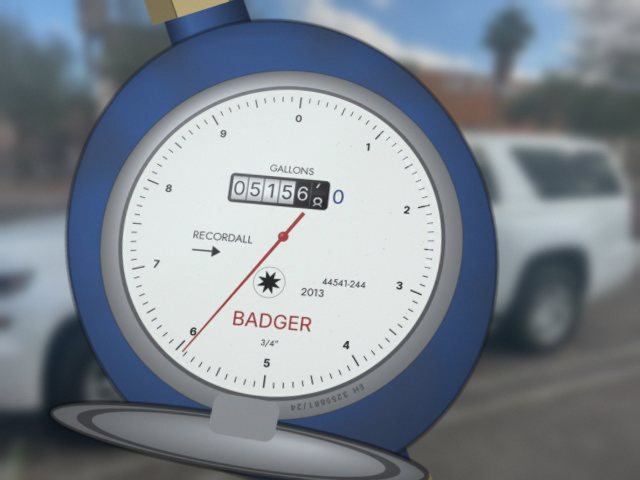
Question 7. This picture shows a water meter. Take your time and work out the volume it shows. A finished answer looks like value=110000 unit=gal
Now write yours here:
value=515675.9 unit=gal
